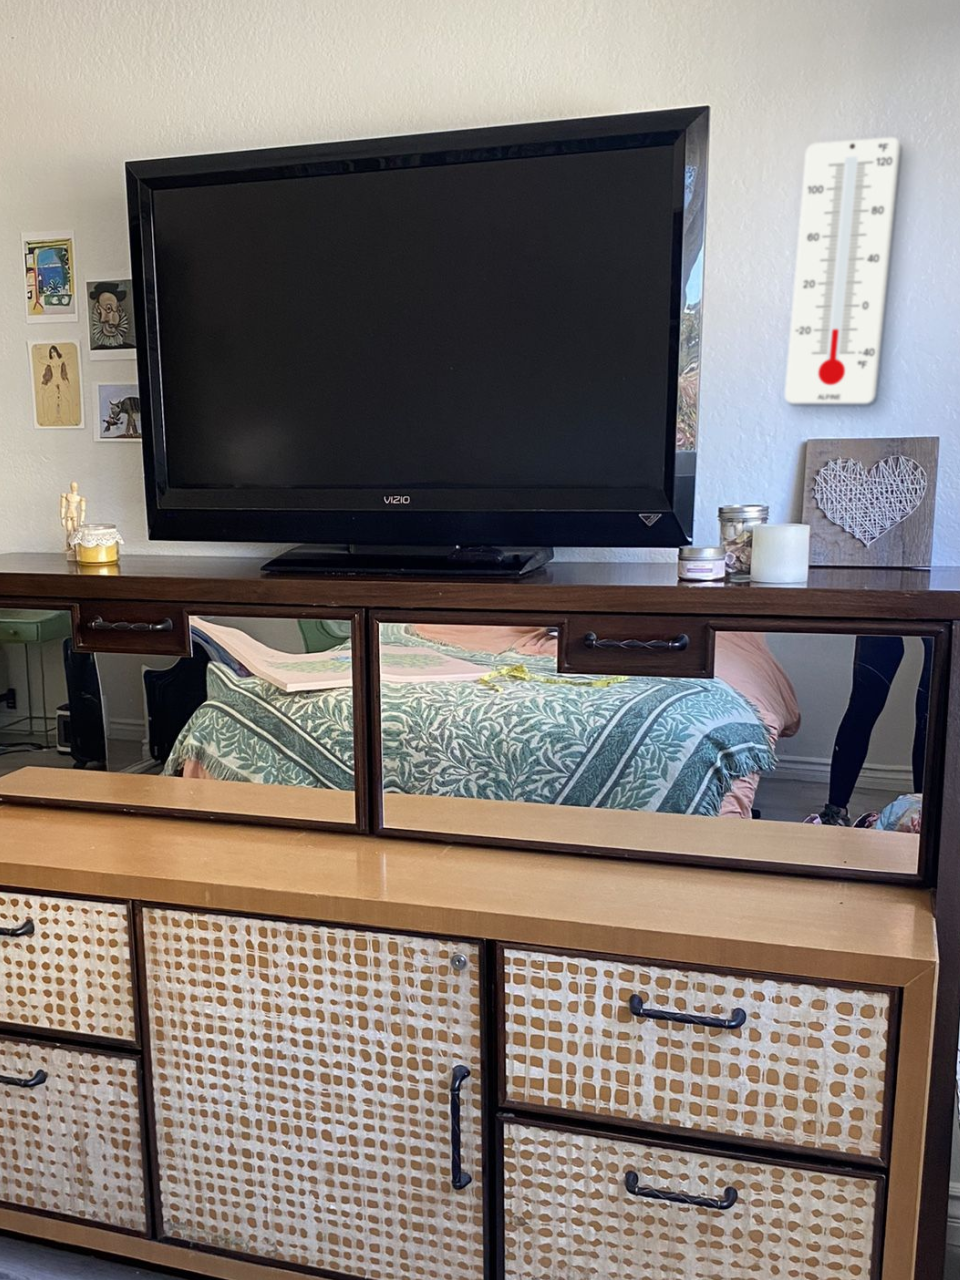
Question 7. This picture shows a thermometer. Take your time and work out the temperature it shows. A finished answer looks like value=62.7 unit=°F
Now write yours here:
value=-20 unit=°F
